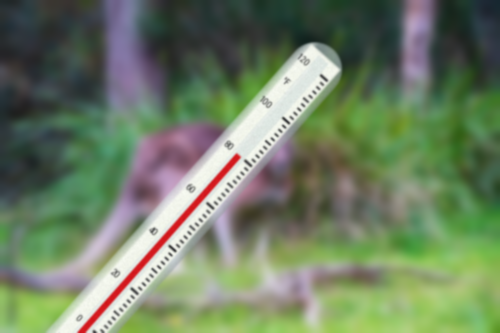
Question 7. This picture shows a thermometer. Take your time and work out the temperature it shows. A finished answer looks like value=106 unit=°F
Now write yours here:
value=80 unit=°F
